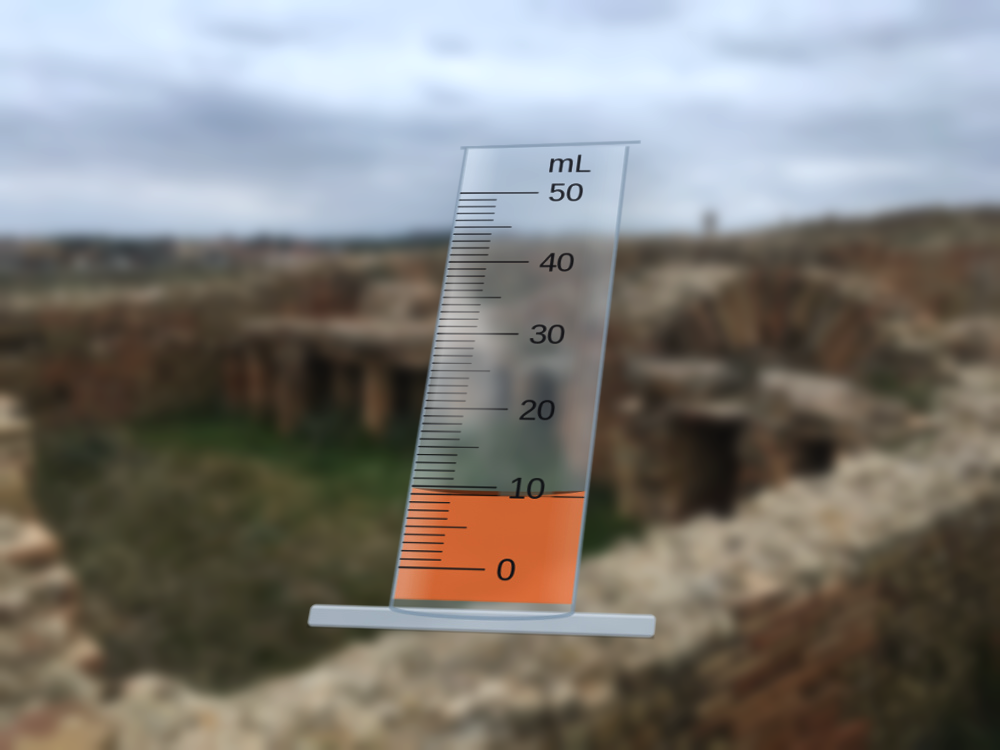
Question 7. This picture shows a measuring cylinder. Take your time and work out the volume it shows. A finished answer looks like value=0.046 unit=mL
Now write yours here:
value=9 unit=mL
